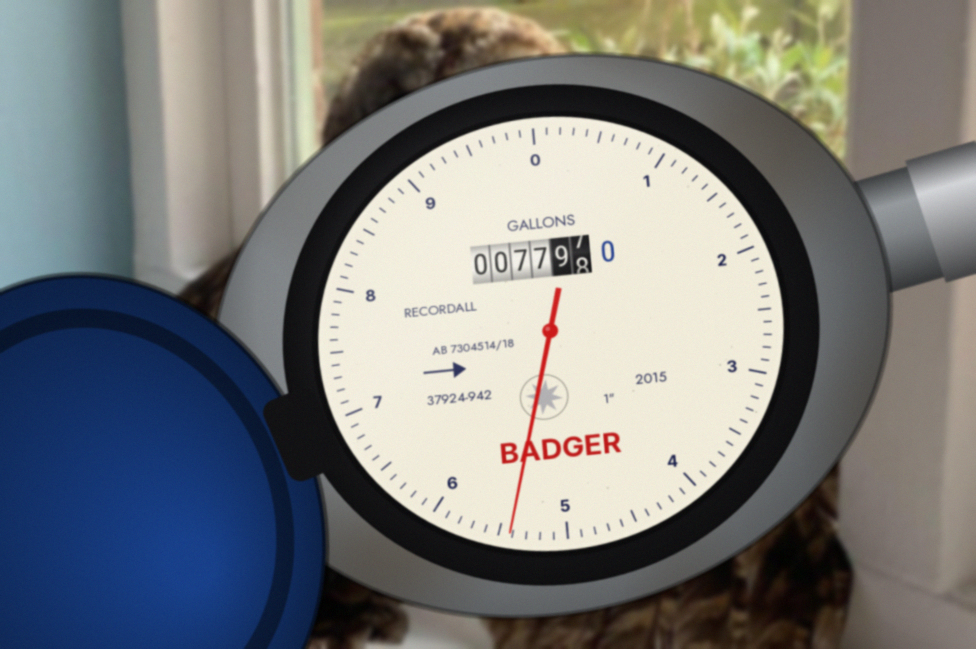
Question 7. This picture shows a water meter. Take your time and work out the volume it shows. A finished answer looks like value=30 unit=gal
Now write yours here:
value=77975.4 unit=gal
